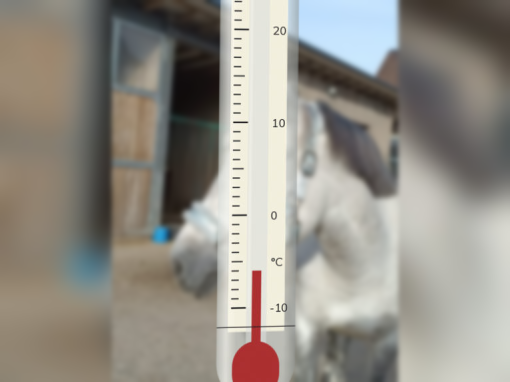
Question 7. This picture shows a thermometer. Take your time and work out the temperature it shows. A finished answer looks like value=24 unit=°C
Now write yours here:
value=-6 unit=°C
